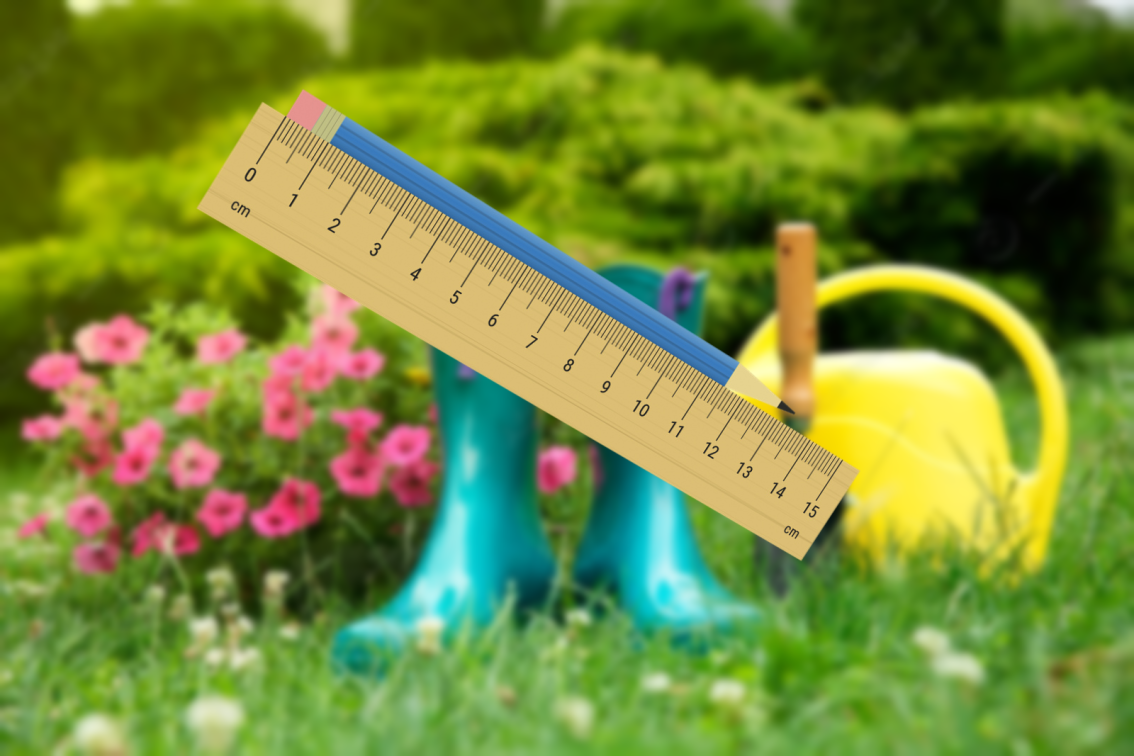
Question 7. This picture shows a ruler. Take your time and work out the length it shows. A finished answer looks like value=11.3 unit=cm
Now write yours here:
value=13.3 unit=cm
